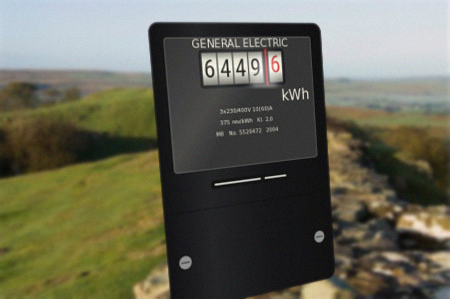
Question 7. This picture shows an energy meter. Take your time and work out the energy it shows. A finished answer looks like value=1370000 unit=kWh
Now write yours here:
value=6449.6 unit=kWh
